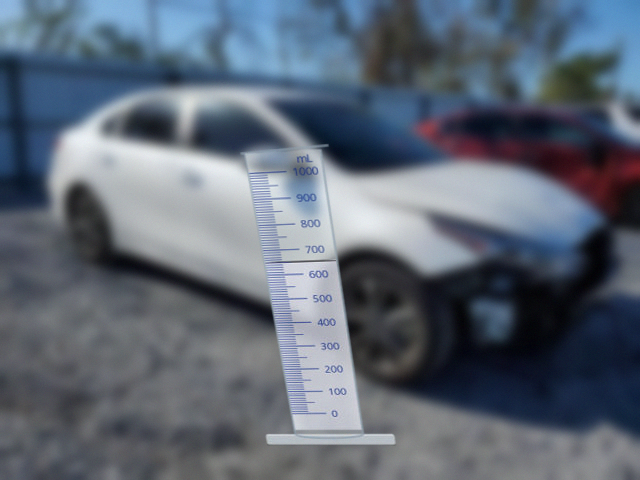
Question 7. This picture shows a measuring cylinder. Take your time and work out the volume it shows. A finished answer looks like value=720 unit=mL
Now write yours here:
value=650 unit=mL
